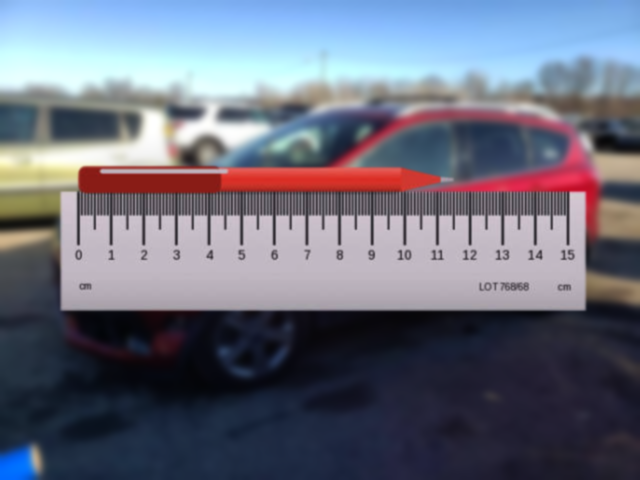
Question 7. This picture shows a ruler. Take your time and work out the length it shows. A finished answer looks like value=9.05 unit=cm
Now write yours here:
value=11.5 unit=cm
